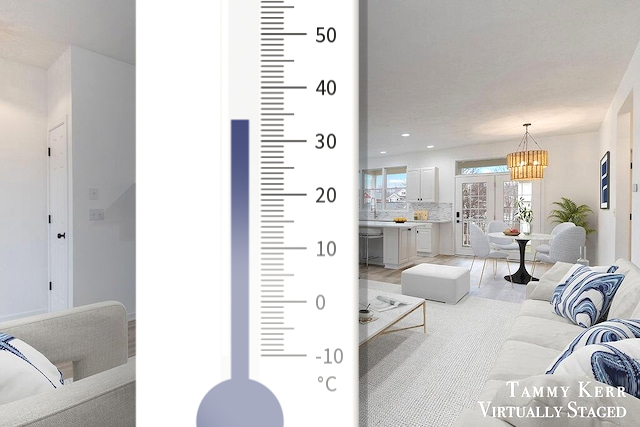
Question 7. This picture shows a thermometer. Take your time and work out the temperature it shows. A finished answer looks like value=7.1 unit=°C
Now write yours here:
value=34 unit=°C
